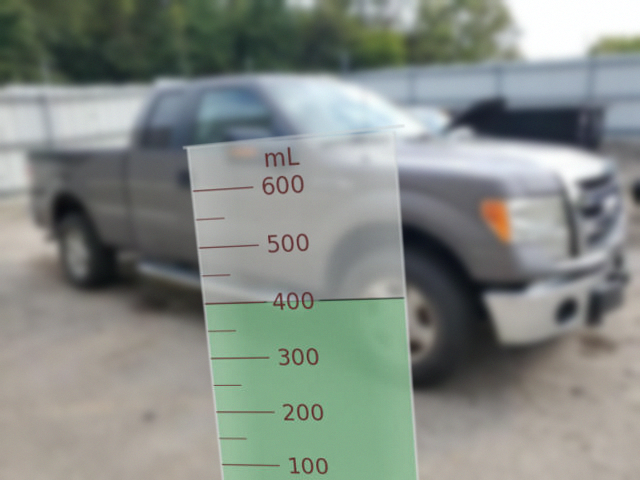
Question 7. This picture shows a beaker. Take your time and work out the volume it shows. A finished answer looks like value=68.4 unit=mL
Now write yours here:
value=400 unit=mL
